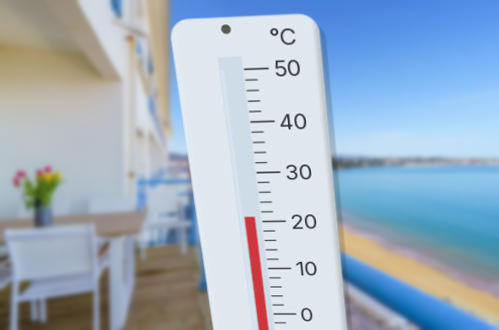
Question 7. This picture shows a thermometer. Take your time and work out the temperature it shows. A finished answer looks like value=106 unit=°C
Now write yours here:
value=21 unit=°C
